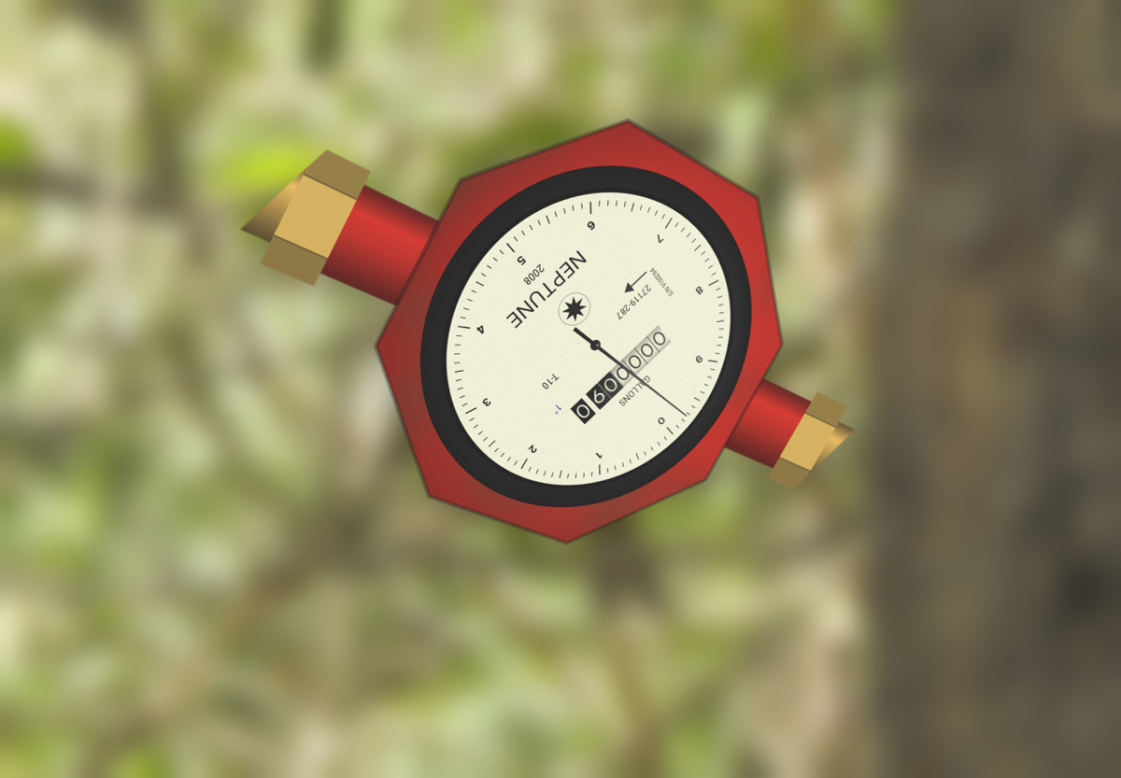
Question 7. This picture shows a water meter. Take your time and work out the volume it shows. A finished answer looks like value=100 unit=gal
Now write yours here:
value=89.7 unit=gal
